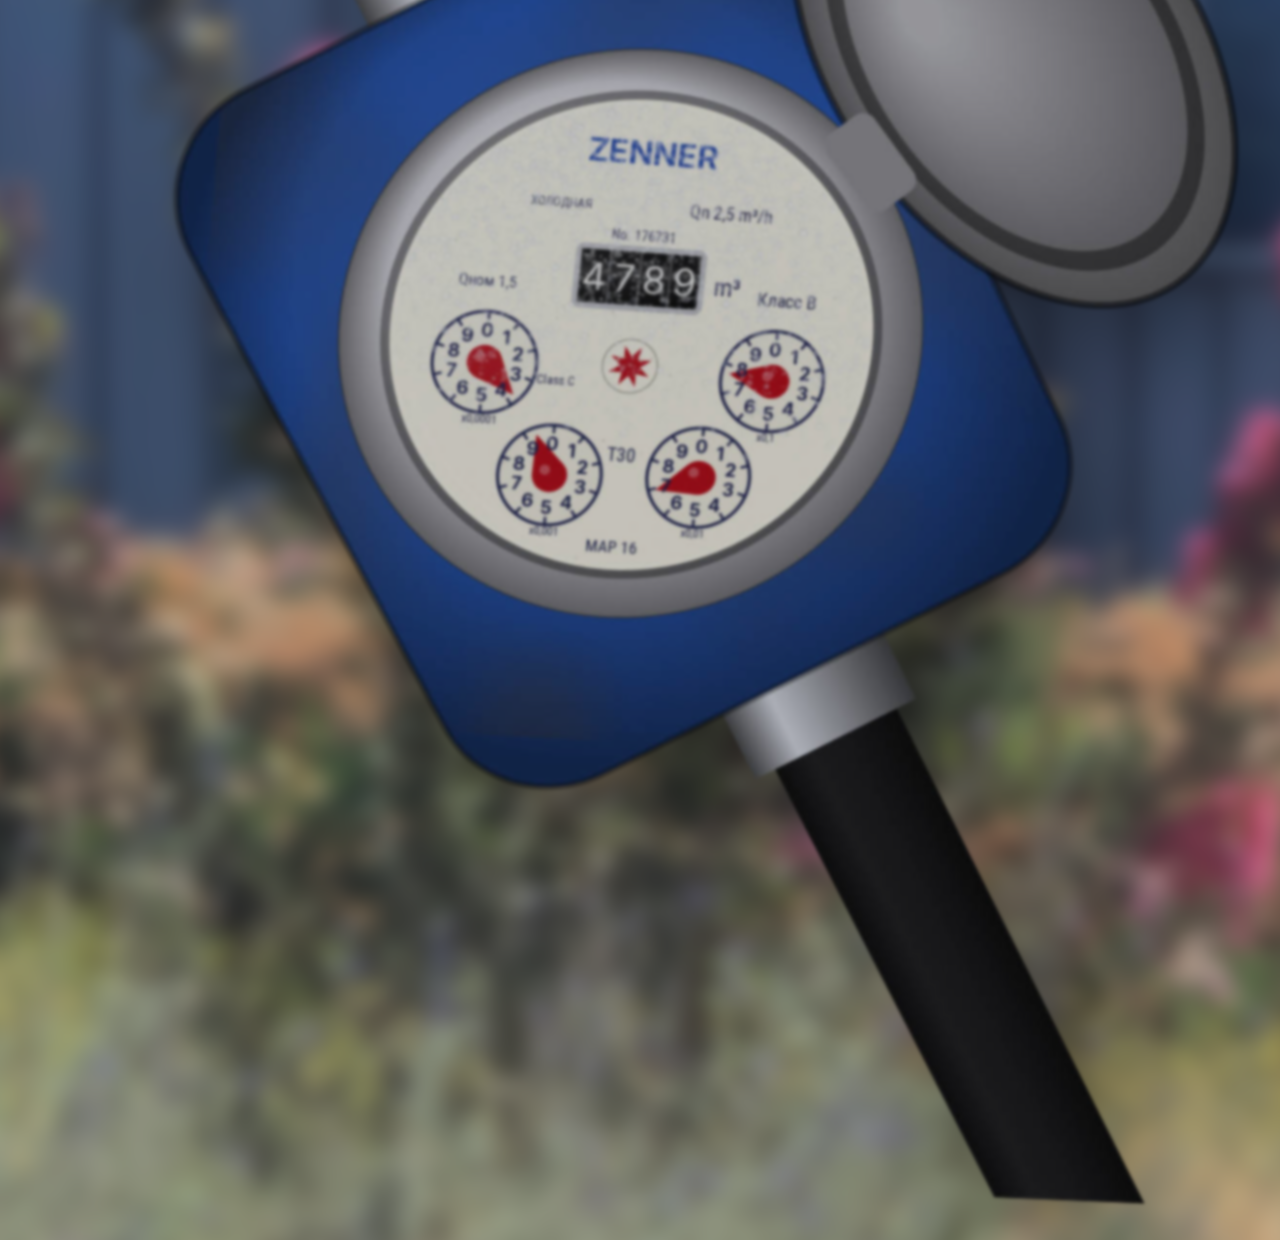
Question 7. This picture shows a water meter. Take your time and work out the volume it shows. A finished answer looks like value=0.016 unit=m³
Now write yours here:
value=4789.7693 unit=m³
